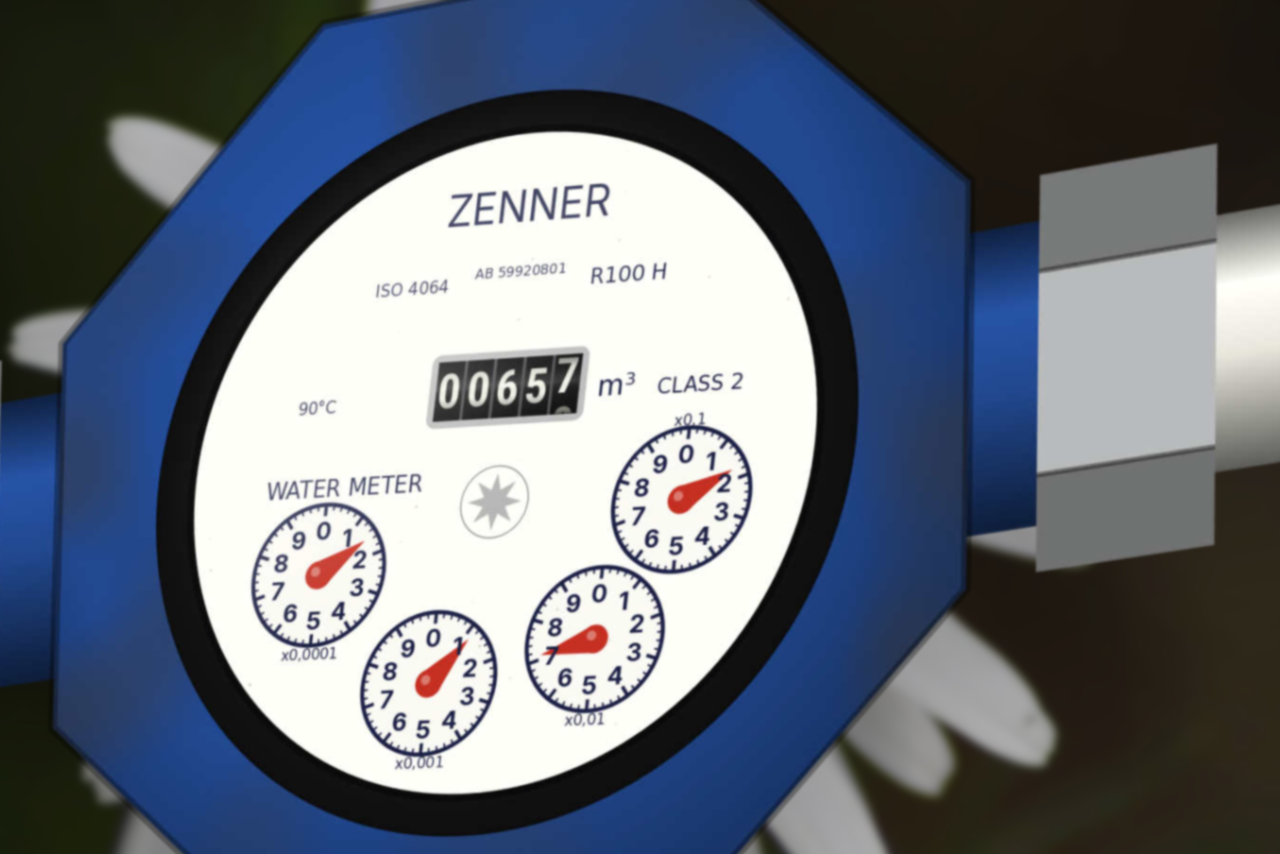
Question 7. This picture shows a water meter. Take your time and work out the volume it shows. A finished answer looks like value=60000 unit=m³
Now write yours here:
value=657.1711 unit=m³
